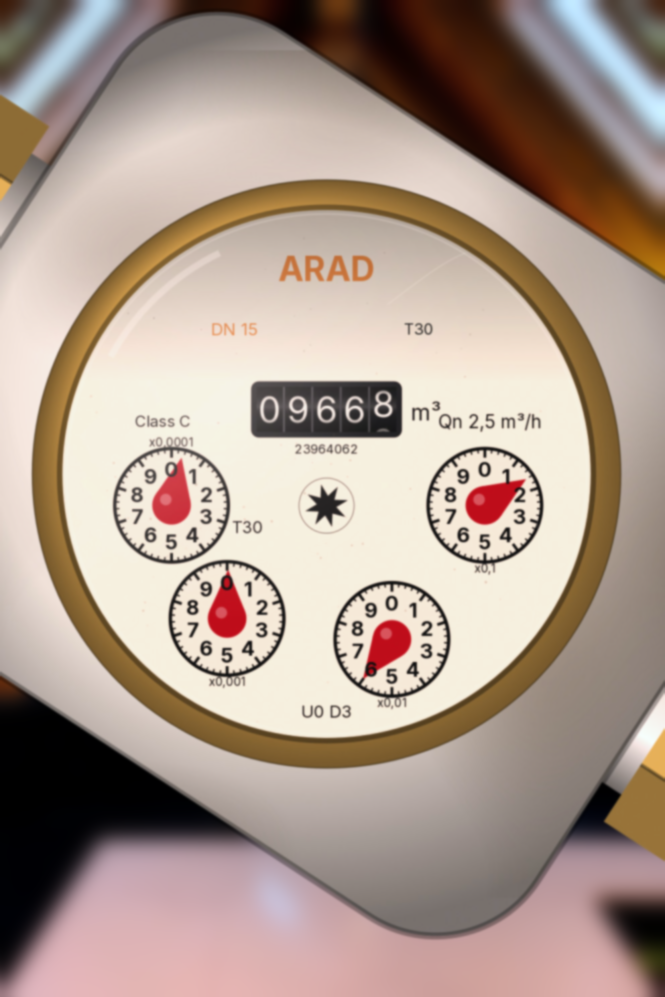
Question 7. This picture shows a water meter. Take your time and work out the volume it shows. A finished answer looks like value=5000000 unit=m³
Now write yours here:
value=9668.1600 unit=m³
